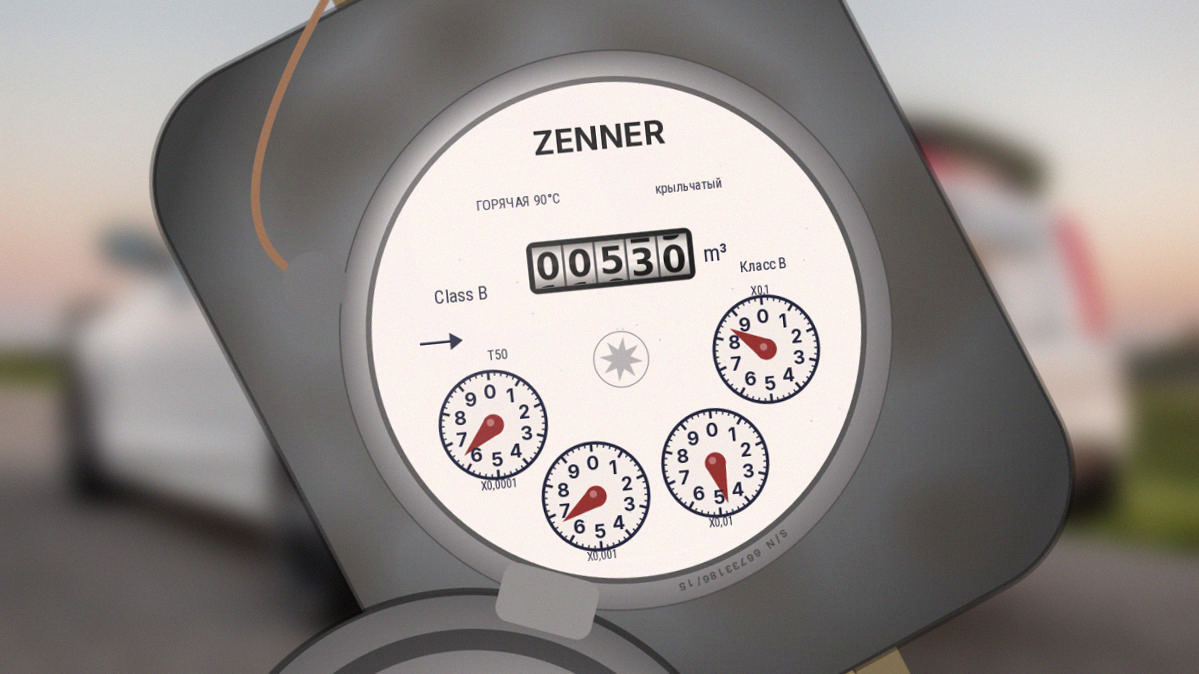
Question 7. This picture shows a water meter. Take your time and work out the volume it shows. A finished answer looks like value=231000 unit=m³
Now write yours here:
value=529.8466 unit=m³
